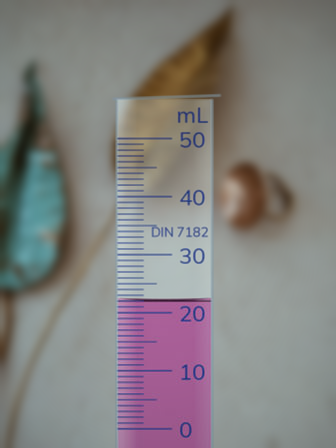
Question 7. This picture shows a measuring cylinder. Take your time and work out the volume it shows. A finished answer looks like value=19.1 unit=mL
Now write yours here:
value=22 unit=mL
